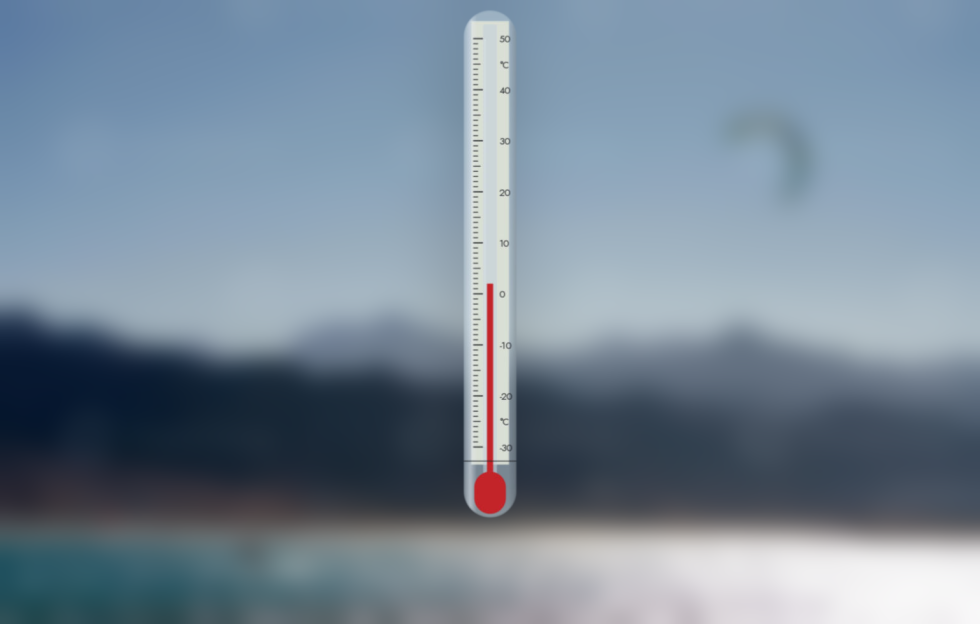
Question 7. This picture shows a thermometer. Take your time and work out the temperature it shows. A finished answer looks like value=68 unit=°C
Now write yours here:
value=2 unit=°C
